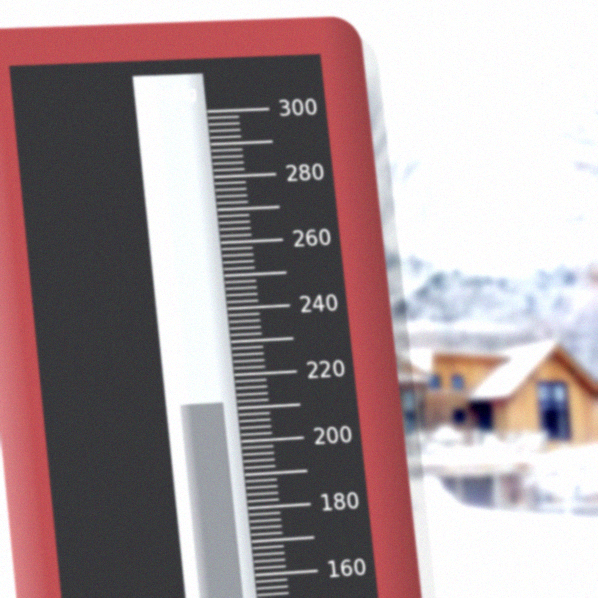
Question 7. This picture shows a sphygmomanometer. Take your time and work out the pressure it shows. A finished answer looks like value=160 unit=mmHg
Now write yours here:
value=212 unit=mmHg
